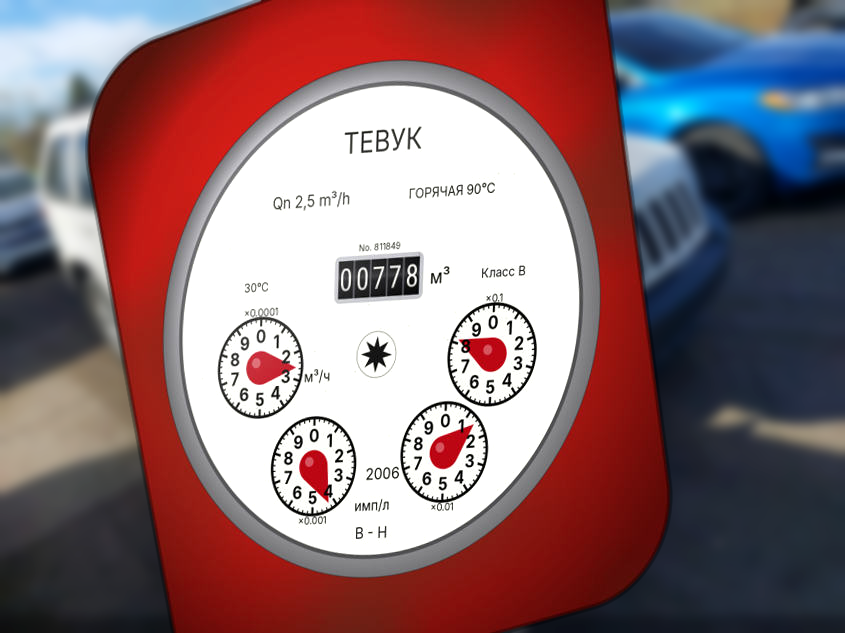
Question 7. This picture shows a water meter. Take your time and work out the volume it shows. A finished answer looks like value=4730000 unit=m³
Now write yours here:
value=778.8142 unit=m³
